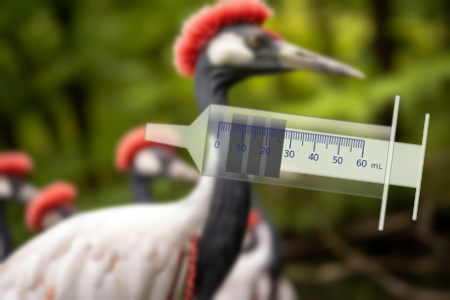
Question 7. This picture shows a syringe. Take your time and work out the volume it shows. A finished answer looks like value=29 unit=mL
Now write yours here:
value=5 unit=mL
